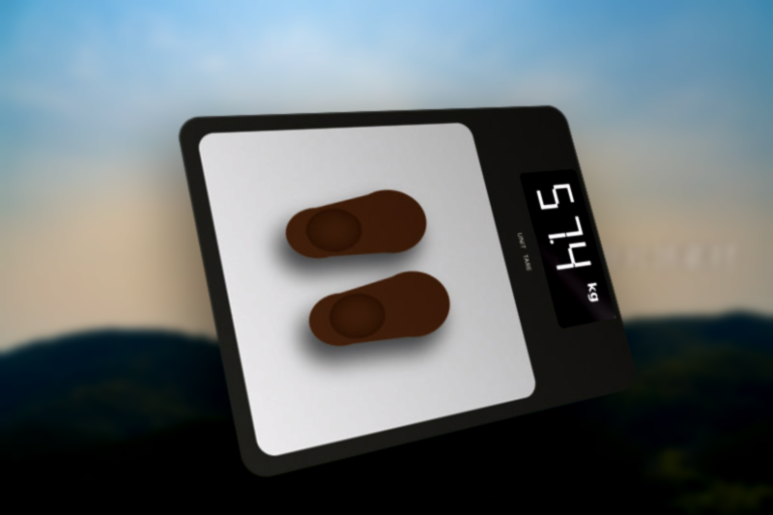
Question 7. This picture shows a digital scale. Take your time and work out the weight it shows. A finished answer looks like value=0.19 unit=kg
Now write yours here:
value=57.4 unit=kg
